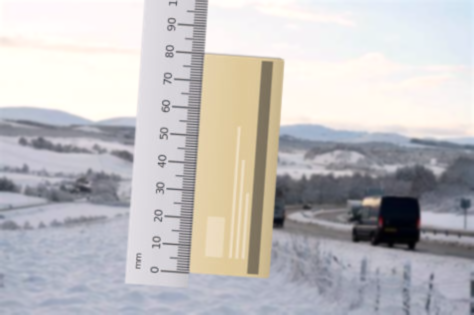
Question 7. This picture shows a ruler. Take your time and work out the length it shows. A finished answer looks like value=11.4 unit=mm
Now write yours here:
value=80 unit=mm
